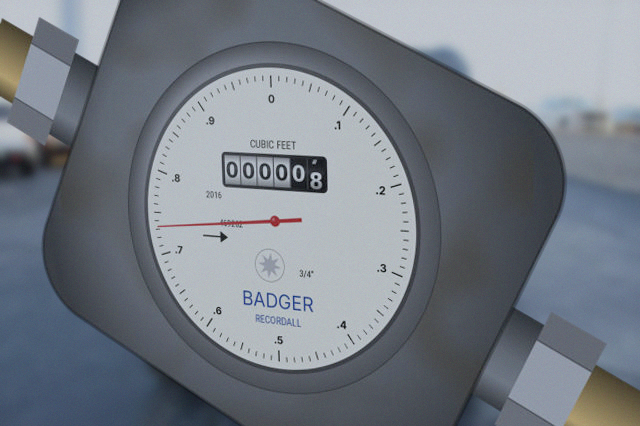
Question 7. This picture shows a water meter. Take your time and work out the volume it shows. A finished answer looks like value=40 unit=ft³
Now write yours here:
value=7.73 unit=ft³
